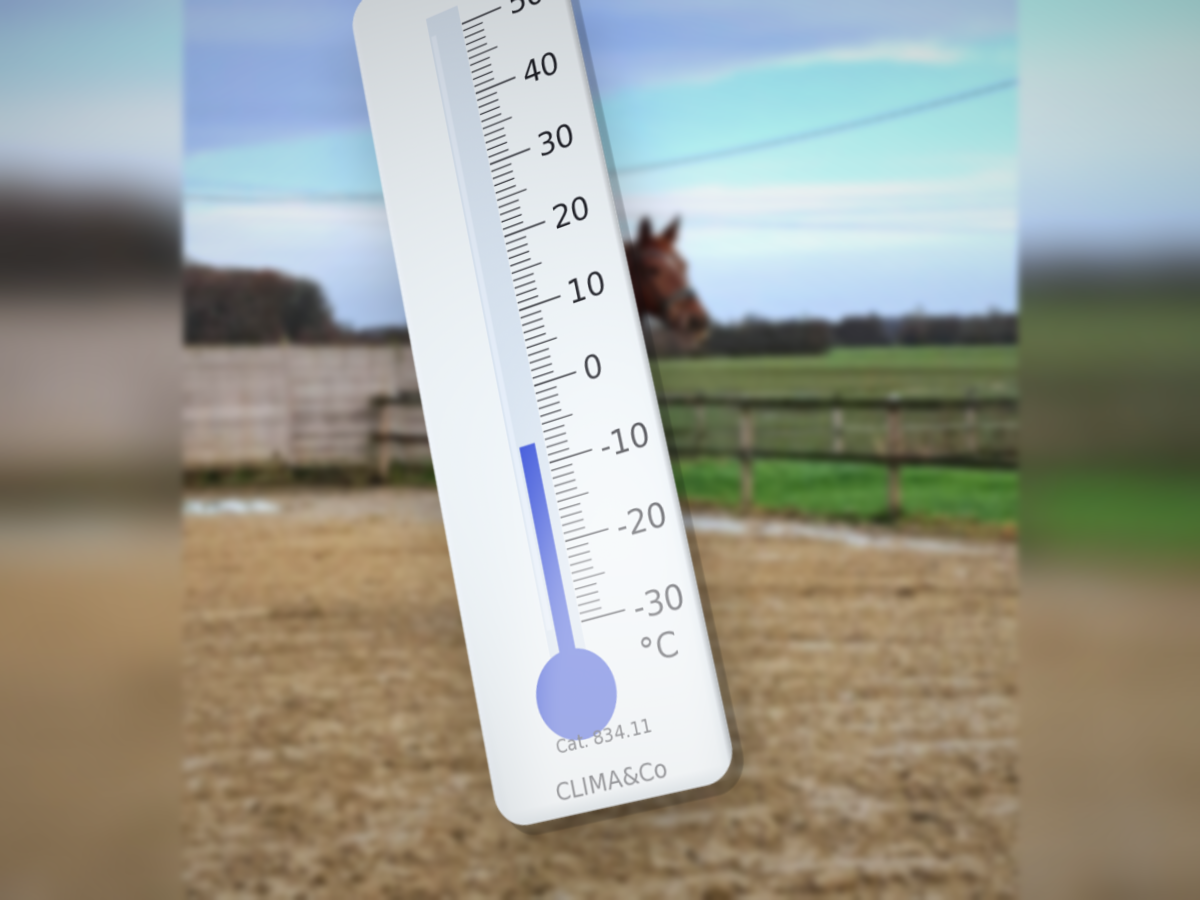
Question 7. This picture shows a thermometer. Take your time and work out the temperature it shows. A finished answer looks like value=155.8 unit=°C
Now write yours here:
value=-7 unit=°C
